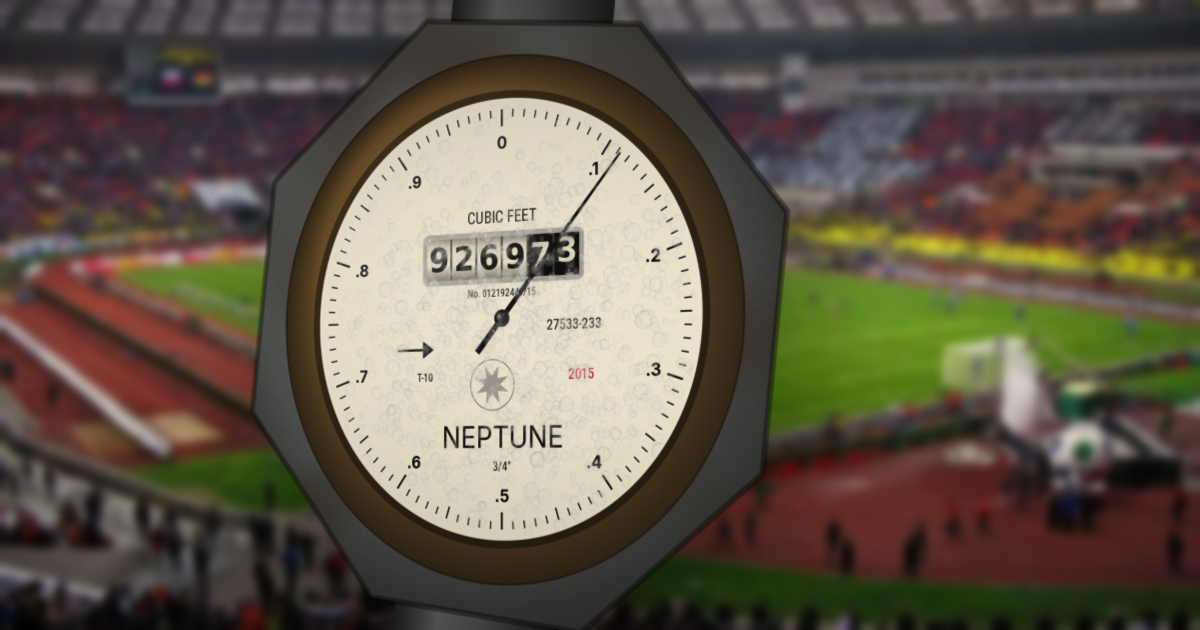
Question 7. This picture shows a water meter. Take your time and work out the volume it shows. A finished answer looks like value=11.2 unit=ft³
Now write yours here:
value=926973.11 unit=ft³
